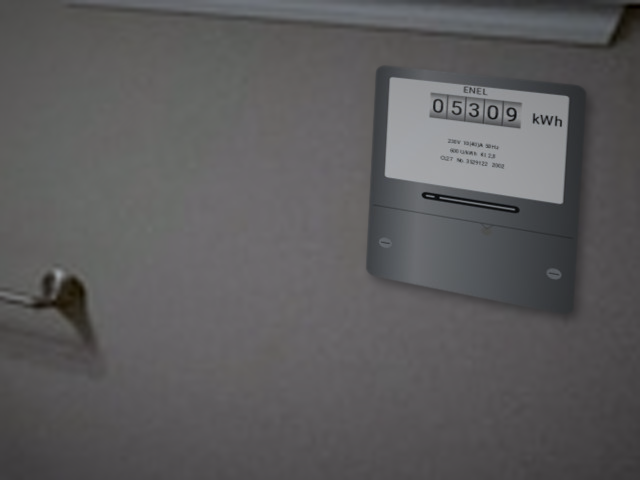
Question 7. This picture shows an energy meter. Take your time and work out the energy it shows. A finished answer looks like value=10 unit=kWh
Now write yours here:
value=5309 unit=kWh
